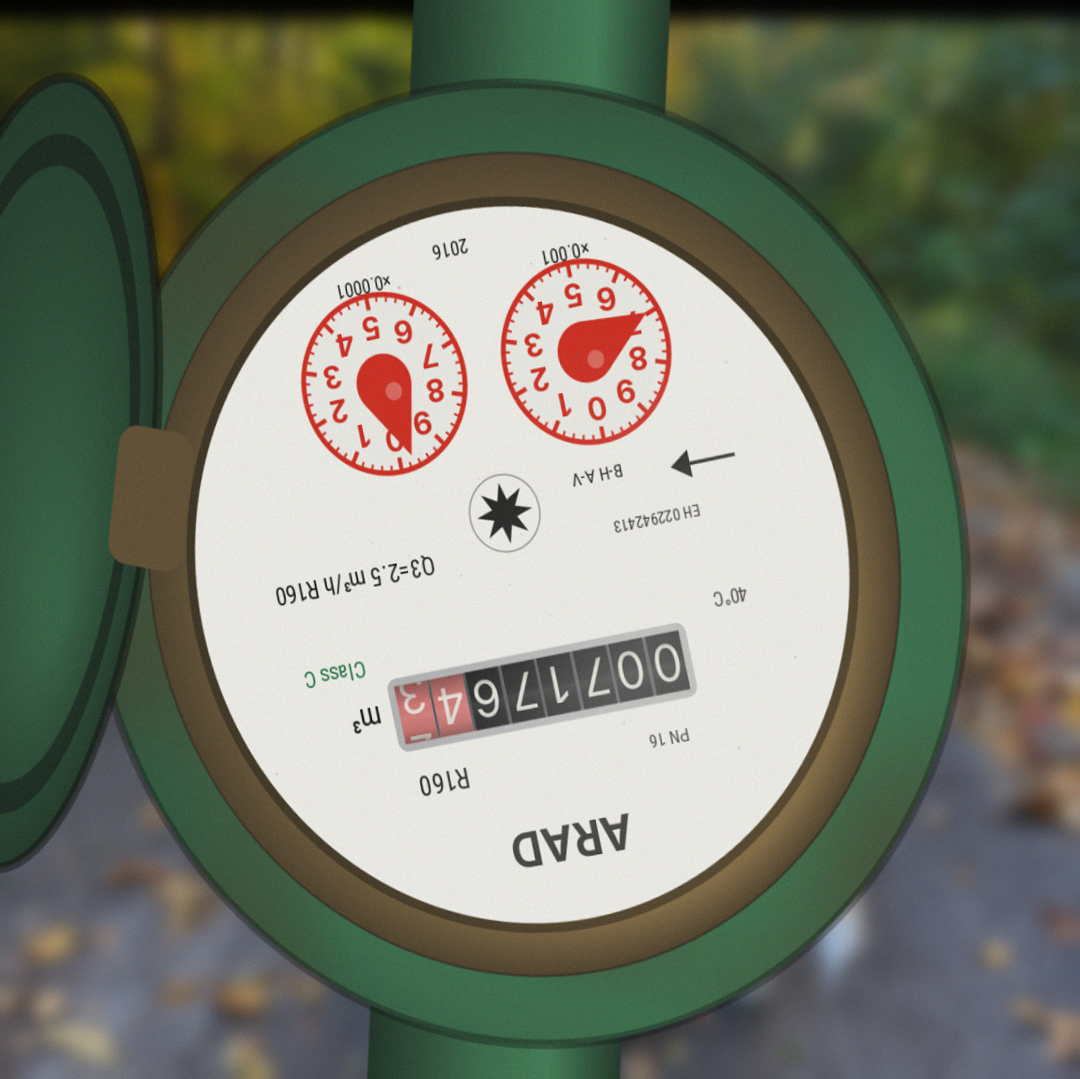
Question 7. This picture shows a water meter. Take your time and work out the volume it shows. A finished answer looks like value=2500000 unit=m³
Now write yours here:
value=7176.4269 unit=m³
